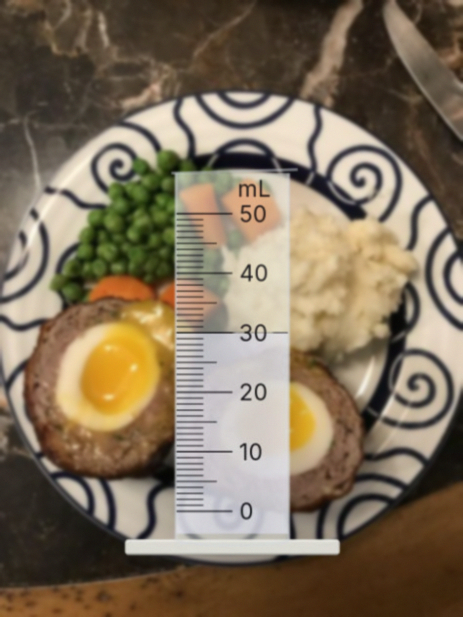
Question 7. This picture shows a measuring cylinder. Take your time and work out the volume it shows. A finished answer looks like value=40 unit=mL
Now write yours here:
value=30 unit=mL
